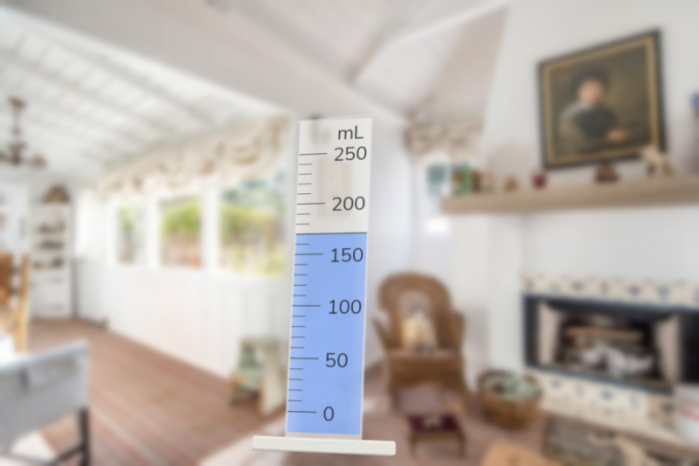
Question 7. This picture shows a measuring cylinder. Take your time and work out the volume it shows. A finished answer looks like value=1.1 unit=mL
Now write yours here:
value=170 unit=mL
